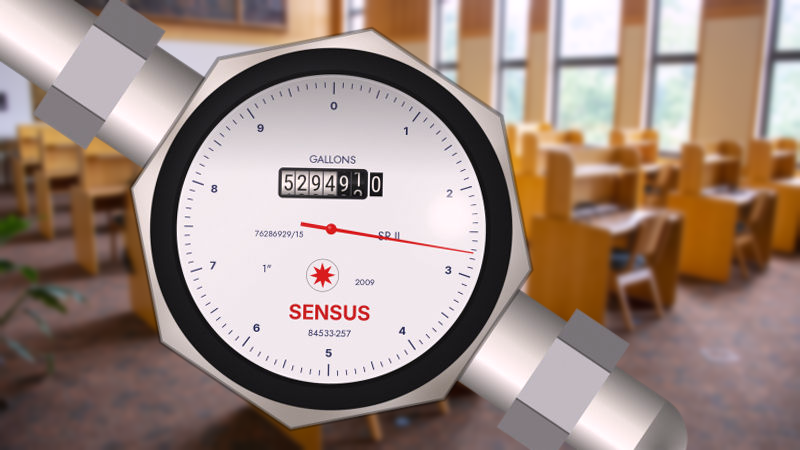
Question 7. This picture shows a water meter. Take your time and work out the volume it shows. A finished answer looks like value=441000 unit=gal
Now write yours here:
value=5294912.7 unit=gal
